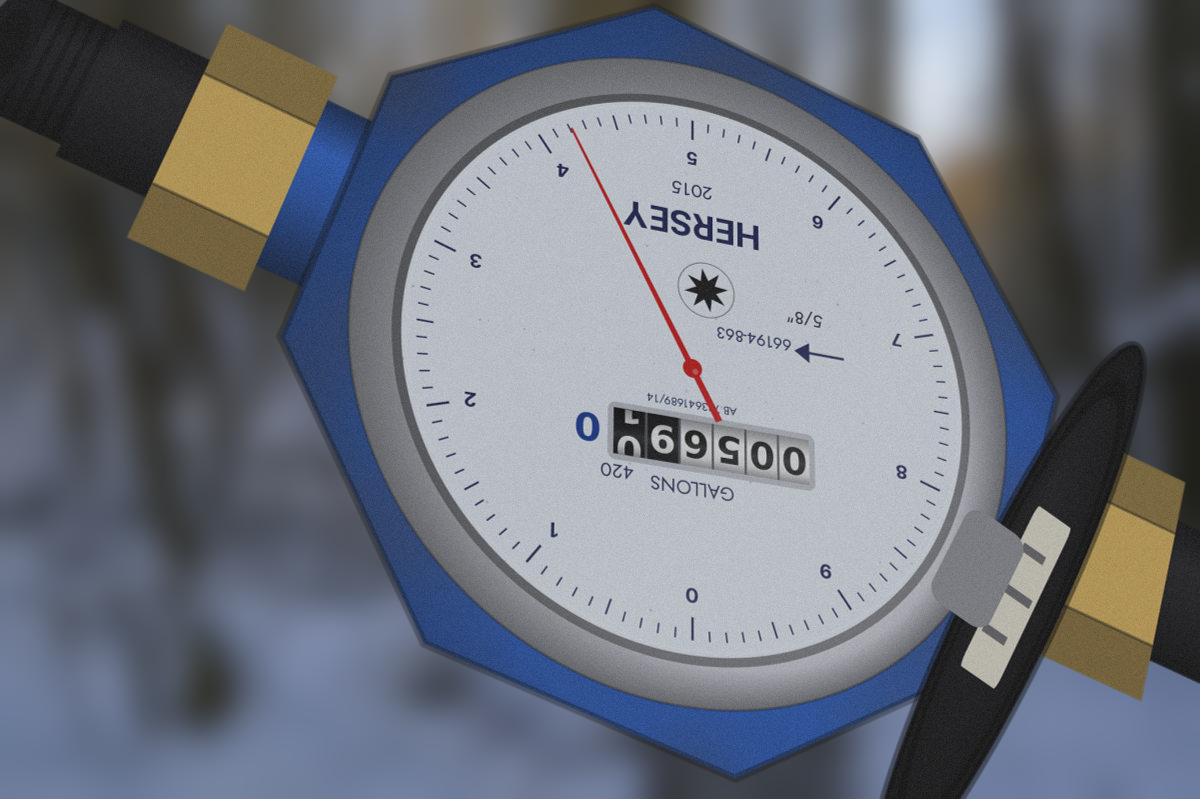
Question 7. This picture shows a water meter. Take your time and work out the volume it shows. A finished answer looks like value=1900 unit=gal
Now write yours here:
value=56904.2 unit=gal
